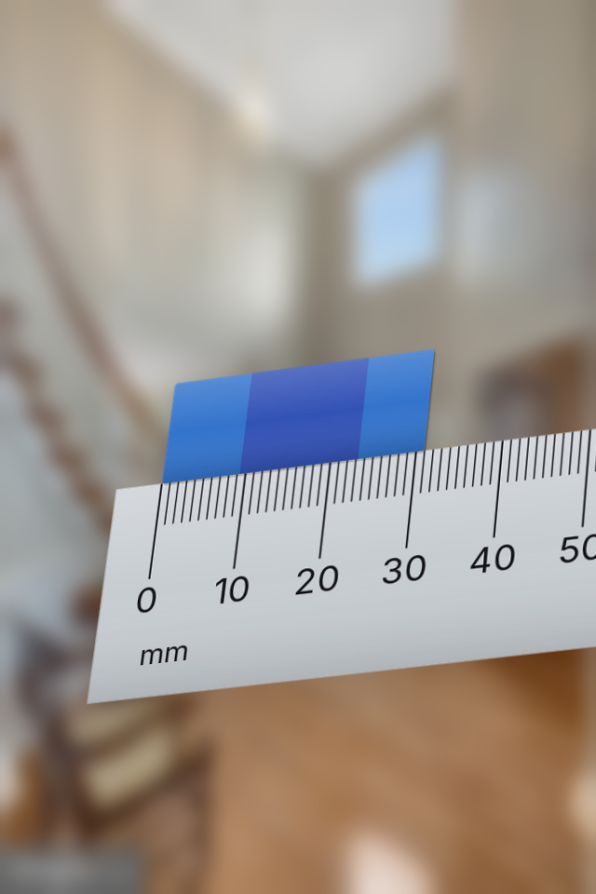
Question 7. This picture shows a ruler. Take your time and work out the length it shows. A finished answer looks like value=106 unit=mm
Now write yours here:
value=31 unit=mm
